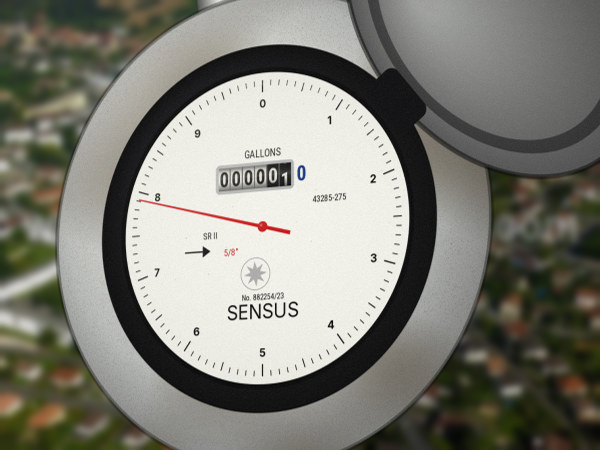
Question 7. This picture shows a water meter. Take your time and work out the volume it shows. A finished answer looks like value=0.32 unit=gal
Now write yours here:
value=7.9 unit=gal
